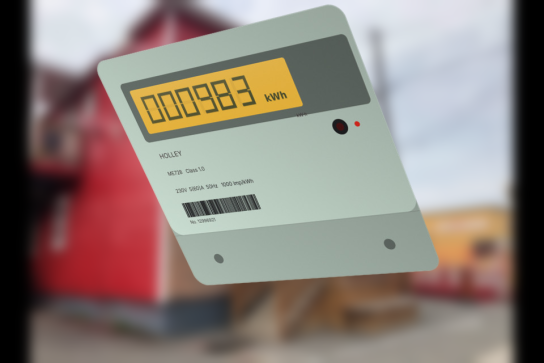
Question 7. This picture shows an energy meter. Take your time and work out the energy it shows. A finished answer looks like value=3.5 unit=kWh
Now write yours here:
value=983 unit=kWh
